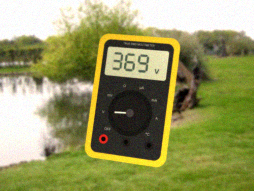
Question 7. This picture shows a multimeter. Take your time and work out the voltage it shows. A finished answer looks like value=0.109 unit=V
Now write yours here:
value=369 unit=V
